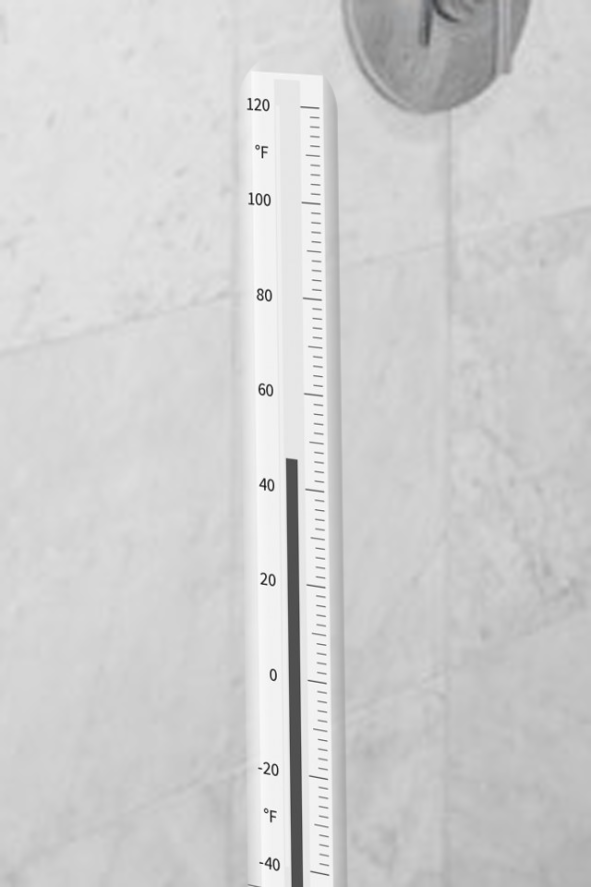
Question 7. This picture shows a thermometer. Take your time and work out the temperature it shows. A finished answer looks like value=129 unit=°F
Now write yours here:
value=46 unit=°F
